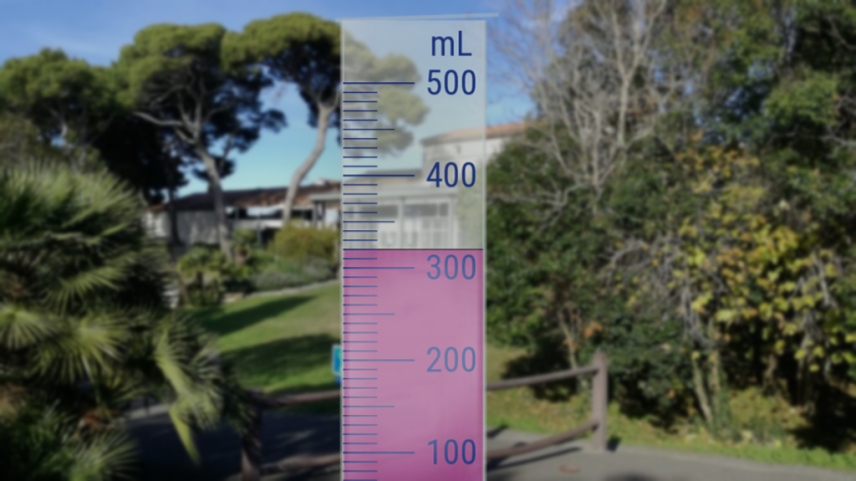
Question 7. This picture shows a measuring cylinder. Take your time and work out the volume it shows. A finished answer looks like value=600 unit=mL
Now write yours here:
value=320 unit=mL
